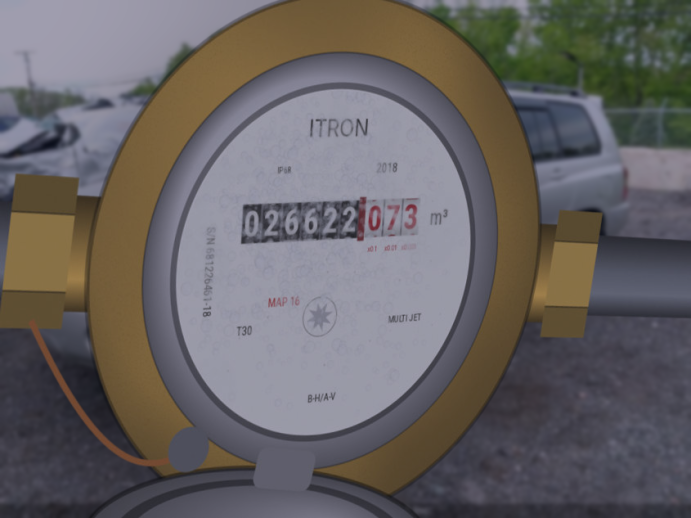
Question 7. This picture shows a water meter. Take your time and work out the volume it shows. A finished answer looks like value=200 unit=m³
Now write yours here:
value=26622.073 unit=m³
